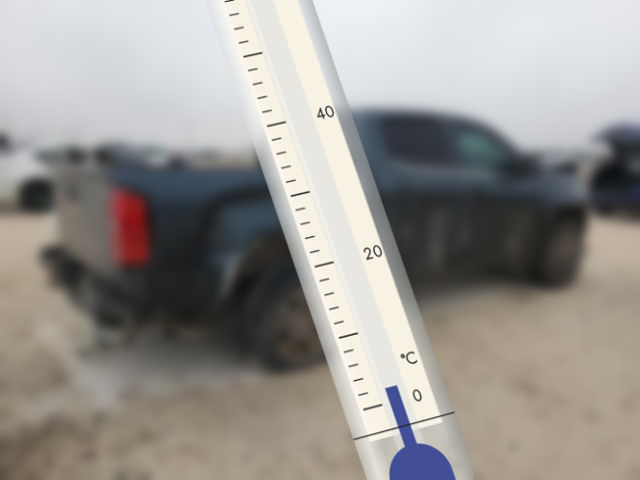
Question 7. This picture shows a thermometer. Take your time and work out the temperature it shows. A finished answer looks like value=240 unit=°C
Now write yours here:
value=2 unit=°C
